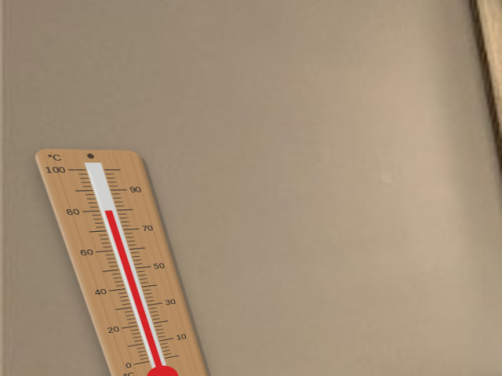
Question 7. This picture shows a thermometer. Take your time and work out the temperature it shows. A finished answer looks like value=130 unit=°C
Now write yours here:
value=80 unit=°C
